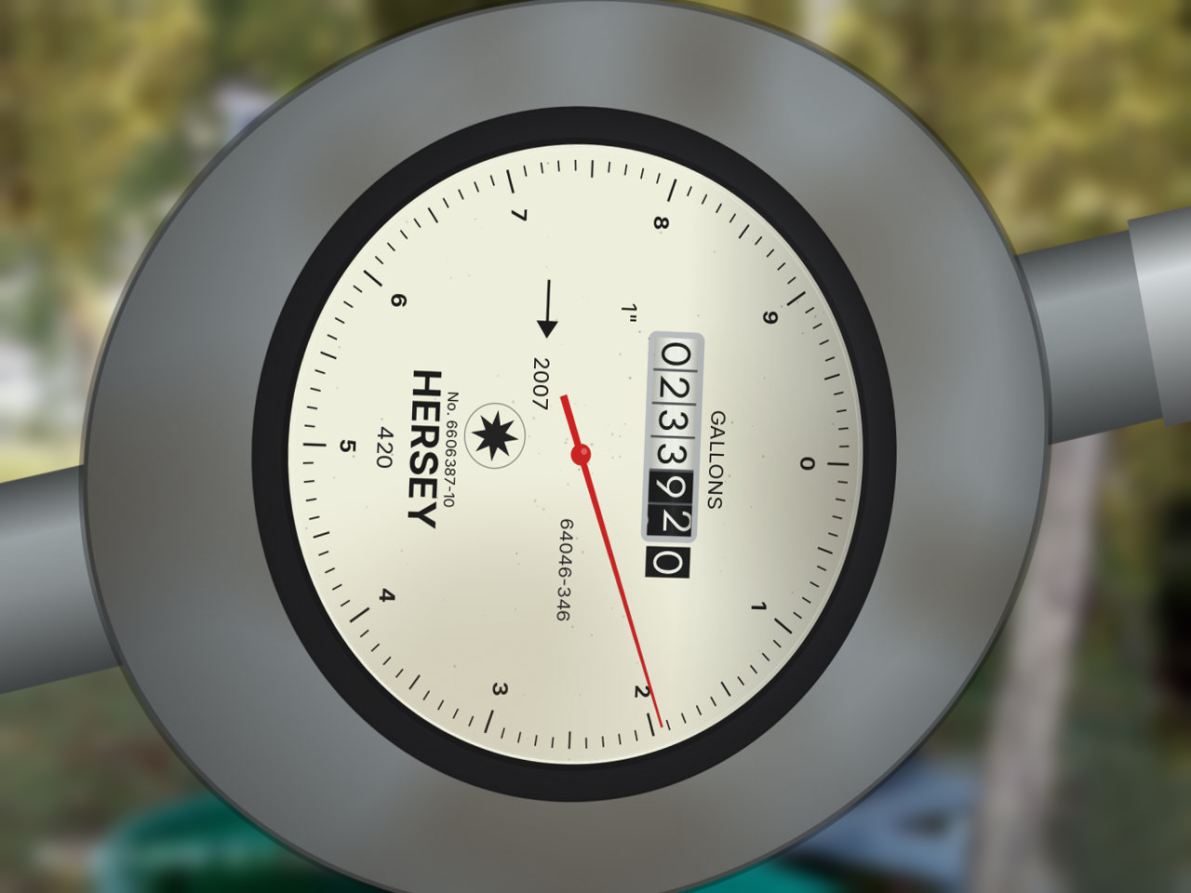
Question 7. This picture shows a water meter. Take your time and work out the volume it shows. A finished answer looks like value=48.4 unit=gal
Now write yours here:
value=233921.9 unit=gal
